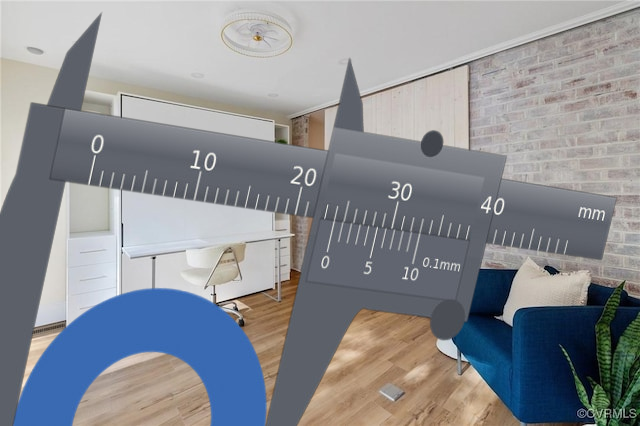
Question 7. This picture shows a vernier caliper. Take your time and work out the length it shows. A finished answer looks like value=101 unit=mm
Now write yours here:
value=24.0 unit=mm
